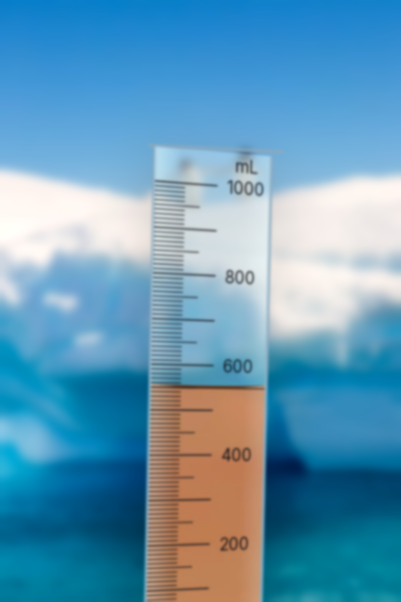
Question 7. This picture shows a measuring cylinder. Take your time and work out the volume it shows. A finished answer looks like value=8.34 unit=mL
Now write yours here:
value=550 unit=mL
